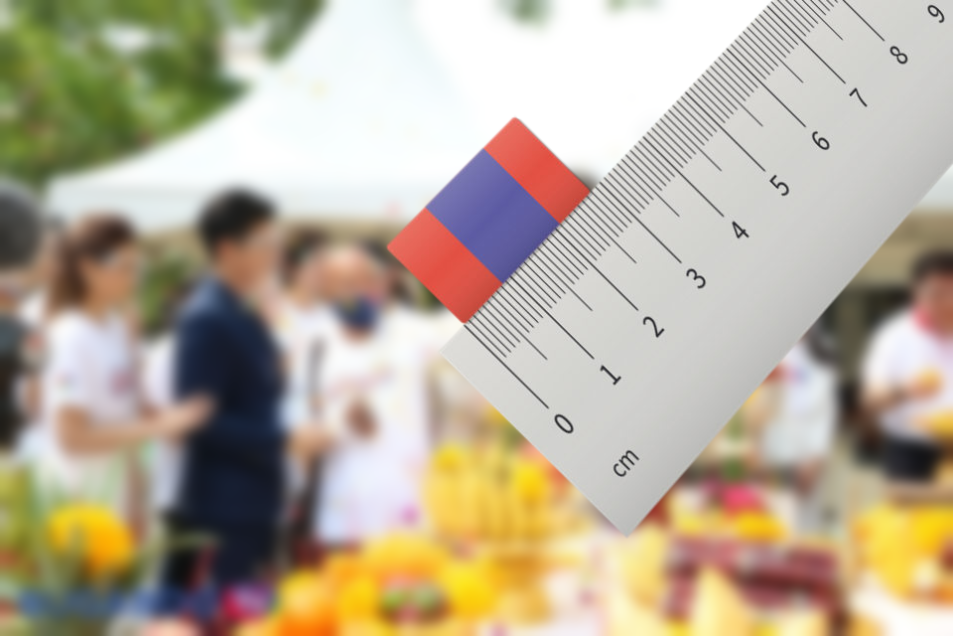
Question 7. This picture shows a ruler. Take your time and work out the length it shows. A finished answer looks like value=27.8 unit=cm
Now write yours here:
value=2.8 unit=cm
